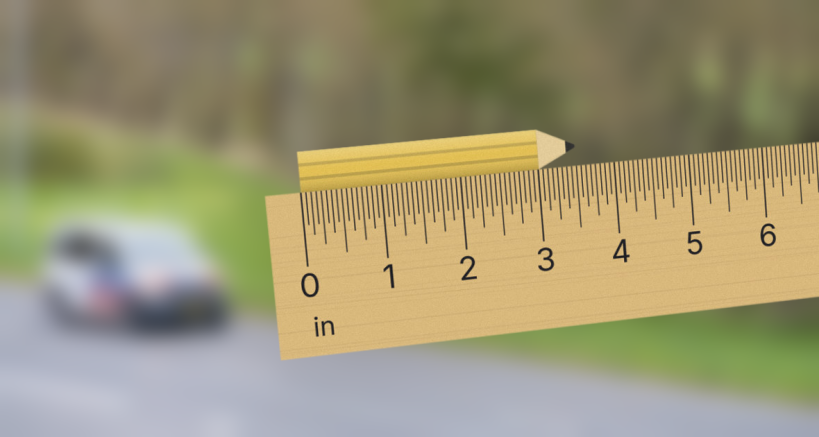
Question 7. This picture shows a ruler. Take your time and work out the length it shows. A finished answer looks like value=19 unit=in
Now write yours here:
value=3.5 unit=in
